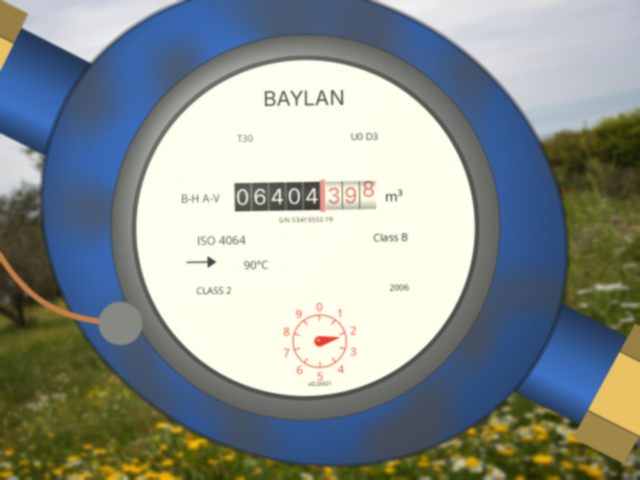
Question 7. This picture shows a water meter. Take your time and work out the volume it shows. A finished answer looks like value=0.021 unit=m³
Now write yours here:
value=6404.3982 unit=m³
